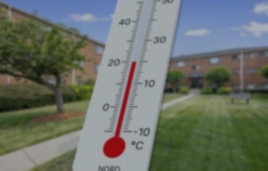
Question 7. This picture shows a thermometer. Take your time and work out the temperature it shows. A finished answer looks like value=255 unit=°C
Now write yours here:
value=20 unit=°C
